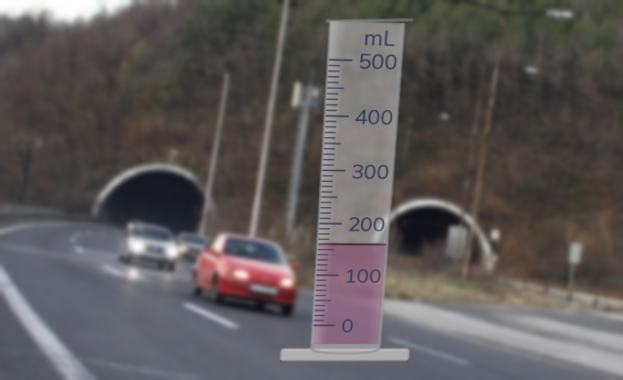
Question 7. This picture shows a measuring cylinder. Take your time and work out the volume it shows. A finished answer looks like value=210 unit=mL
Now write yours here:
value=160 unit=mL
